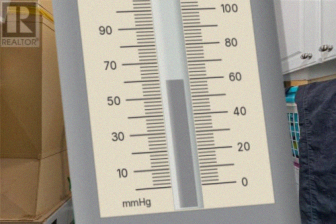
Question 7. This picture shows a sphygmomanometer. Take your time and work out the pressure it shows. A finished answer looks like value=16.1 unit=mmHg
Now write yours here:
value=60 unit=mmHg
